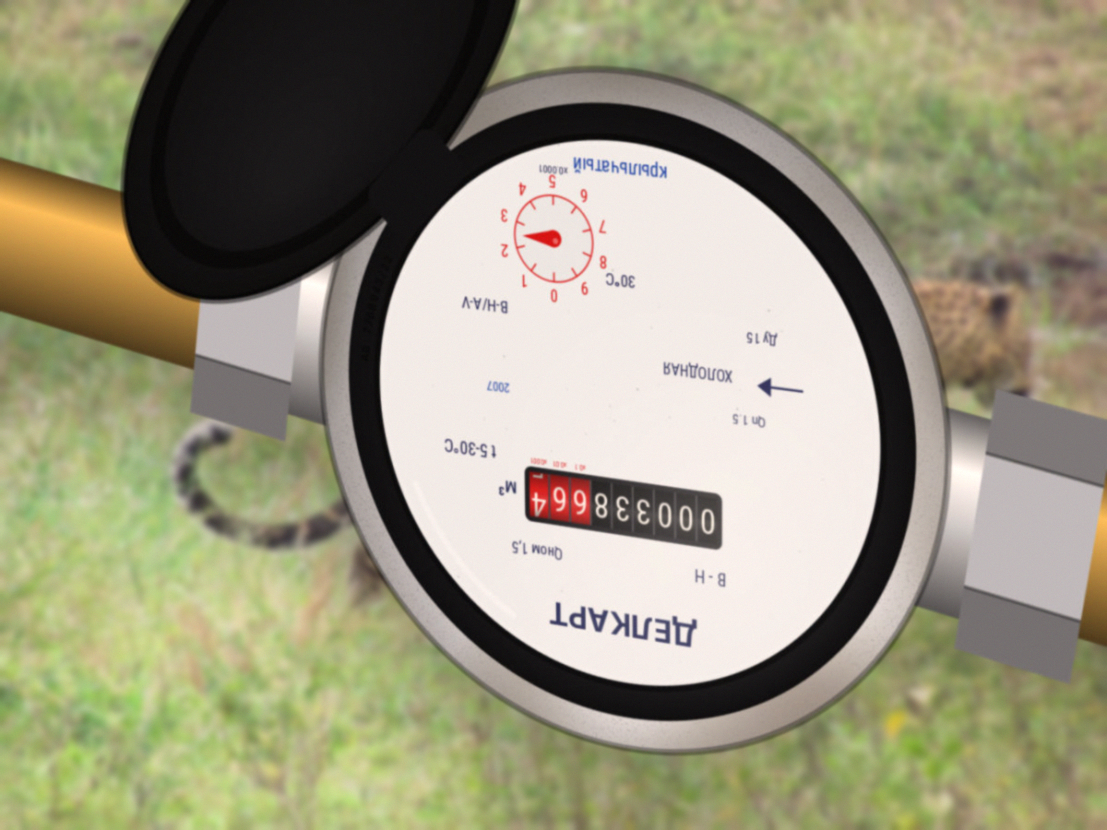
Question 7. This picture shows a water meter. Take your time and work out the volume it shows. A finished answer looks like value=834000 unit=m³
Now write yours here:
value=338.6642 unit=m³
